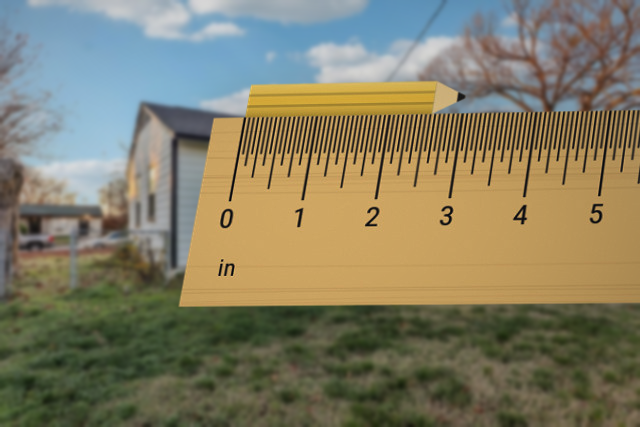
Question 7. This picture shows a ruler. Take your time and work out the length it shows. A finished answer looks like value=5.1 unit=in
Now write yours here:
value=3 unit=in
